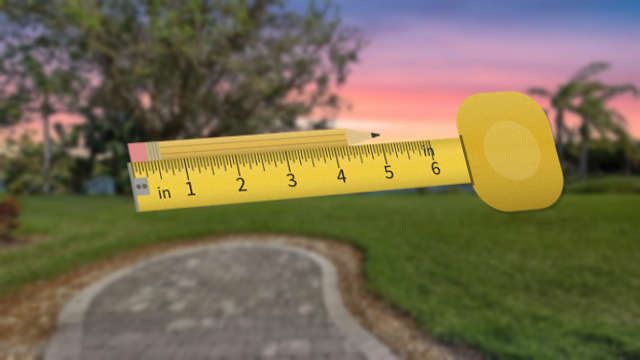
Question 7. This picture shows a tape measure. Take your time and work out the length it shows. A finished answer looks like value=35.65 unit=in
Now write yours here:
value=5 unit=in
